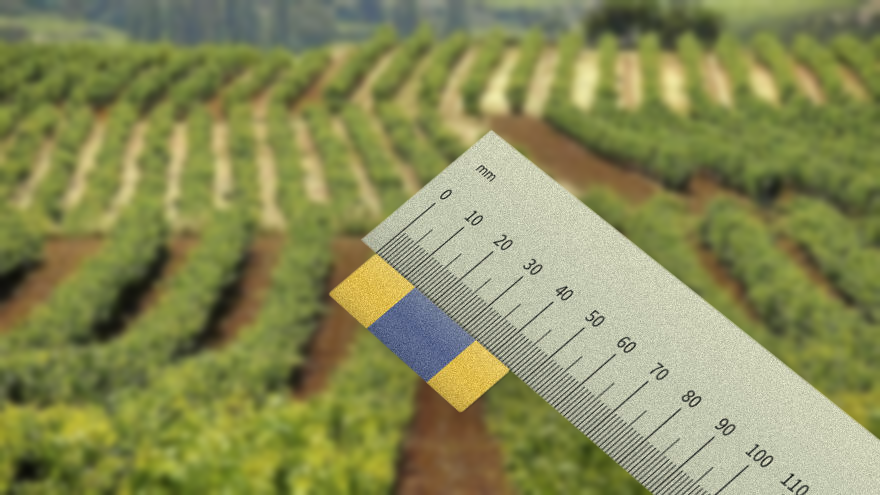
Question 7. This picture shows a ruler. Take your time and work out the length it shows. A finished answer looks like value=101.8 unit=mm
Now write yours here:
value=46 unit=mm
